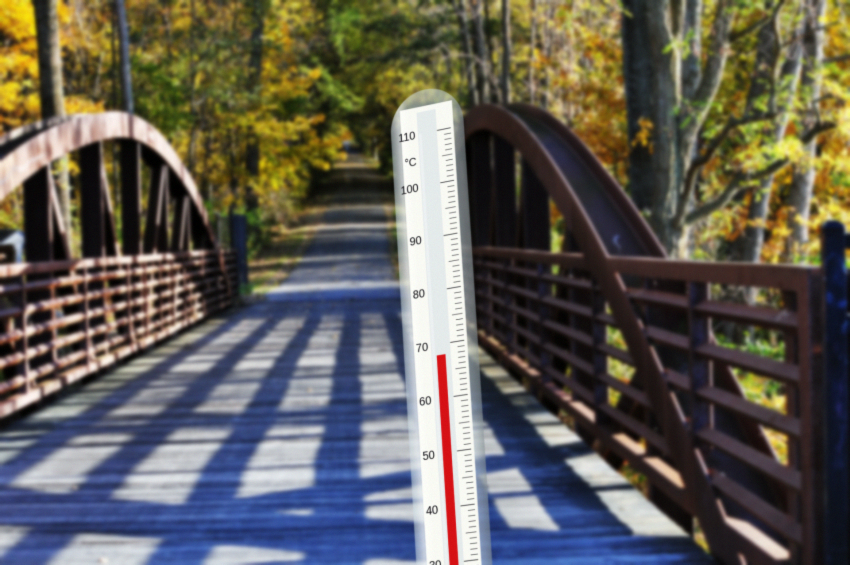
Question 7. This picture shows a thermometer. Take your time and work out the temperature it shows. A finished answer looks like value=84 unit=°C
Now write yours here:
value=68 unit=°C
